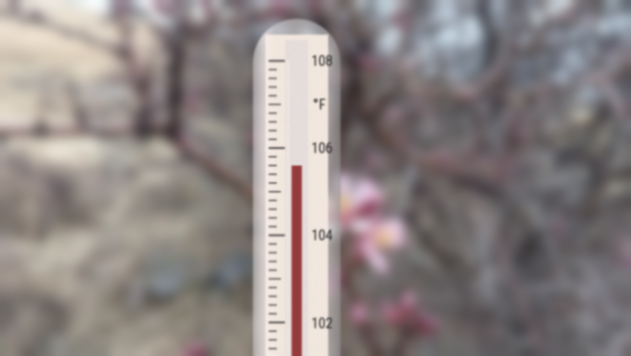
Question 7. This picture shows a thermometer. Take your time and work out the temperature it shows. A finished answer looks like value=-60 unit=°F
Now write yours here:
value=105.6 unit=°F
